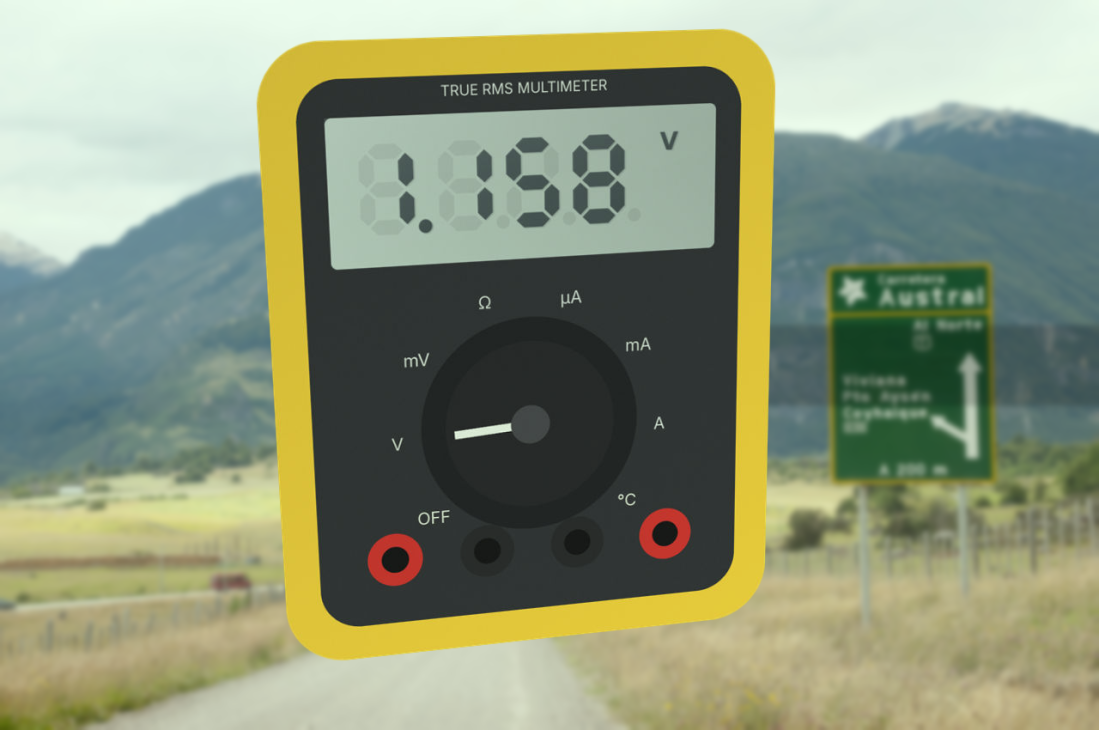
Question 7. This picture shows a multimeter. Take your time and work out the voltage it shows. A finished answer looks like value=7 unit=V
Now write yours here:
value=1.158 unit=V
